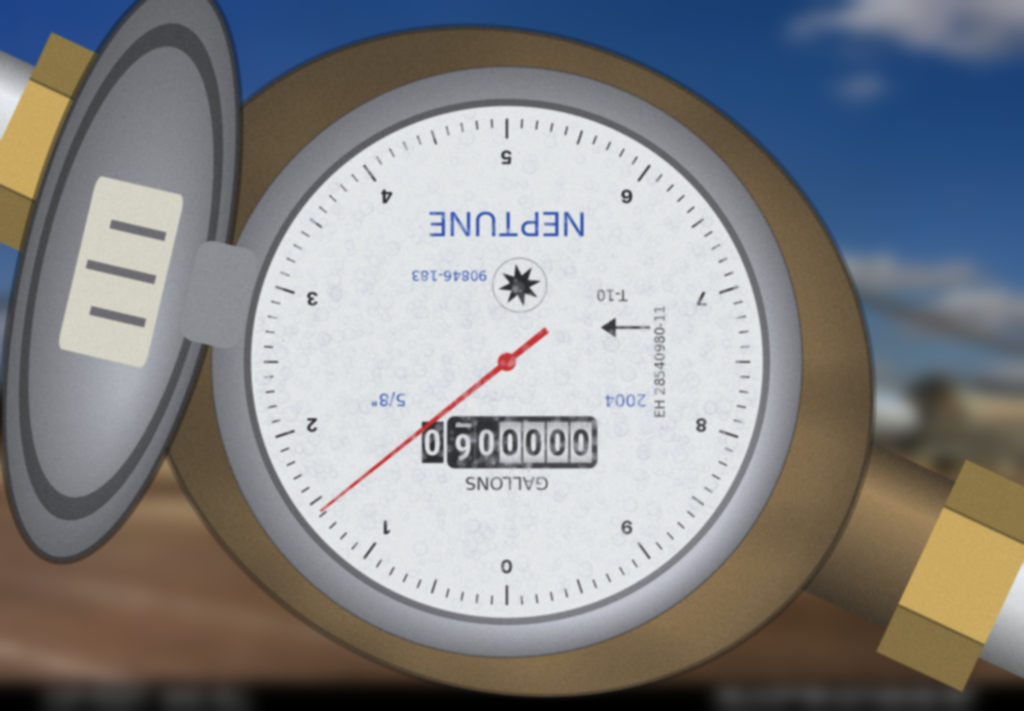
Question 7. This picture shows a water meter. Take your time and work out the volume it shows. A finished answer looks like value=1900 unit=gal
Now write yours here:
value=61.4 unit=gal
